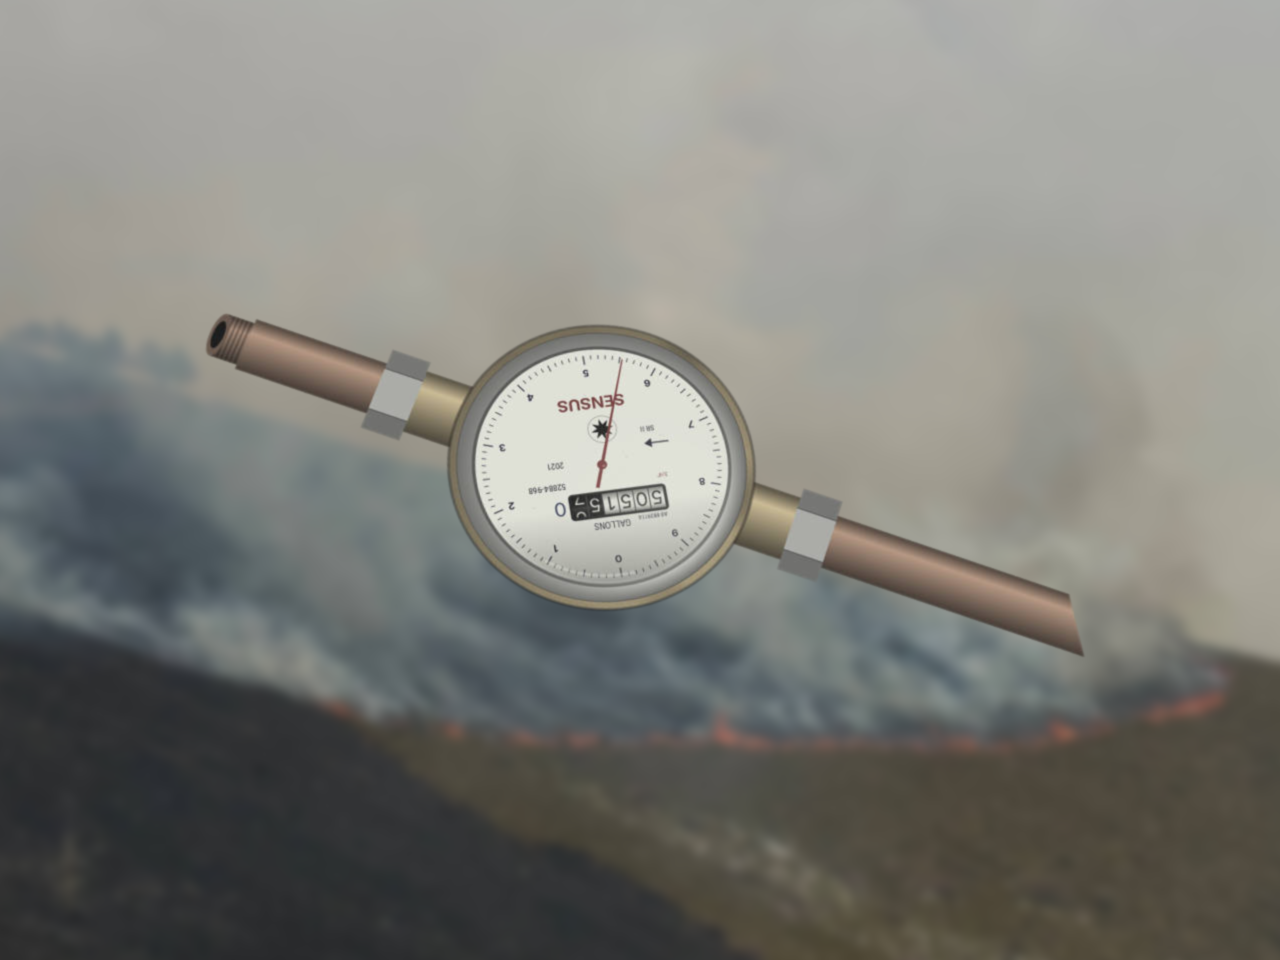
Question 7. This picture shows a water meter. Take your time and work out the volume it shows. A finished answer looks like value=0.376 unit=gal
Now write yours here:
value=5051565.5 unit=gal
